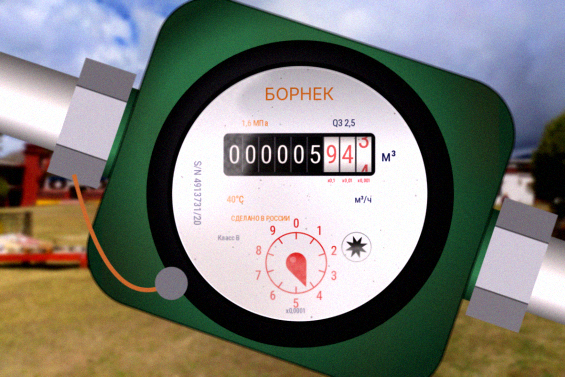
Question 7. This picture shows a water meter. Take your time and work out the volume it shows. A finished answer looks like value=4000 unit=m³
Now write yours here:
value=5.9434 unit=m³
